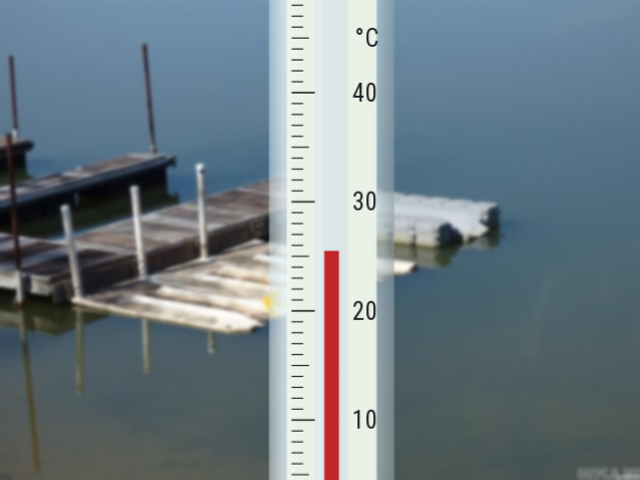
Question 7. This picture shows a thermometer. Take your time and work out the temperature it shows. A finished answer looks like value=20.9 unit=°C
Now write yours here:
value=25.5 unit=°C
